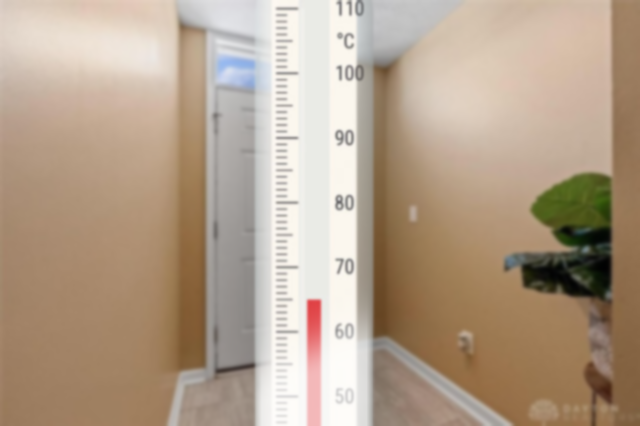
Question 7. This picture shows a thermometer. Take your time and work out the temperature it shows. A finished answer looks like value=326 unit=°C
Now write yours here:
value=65 unit=°C
